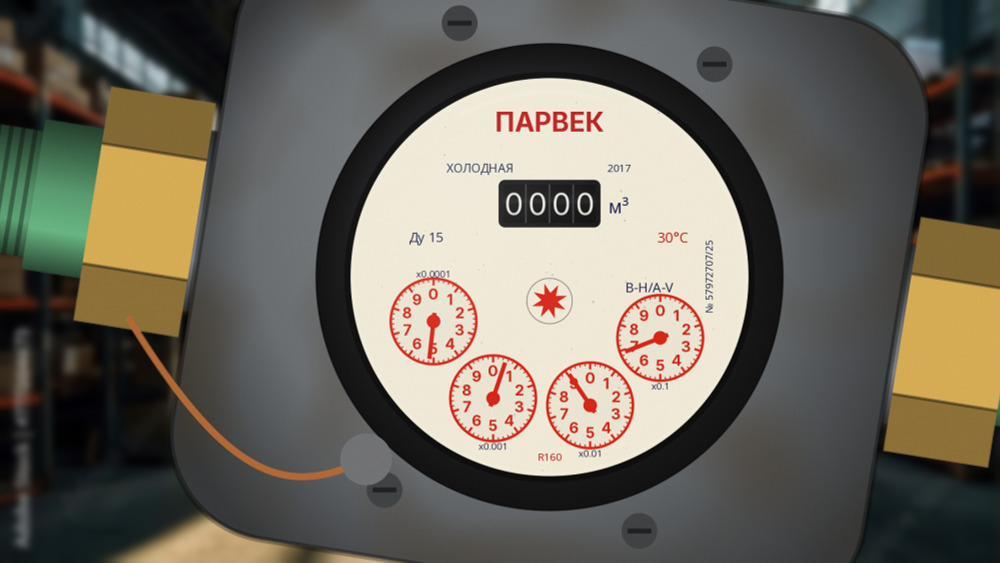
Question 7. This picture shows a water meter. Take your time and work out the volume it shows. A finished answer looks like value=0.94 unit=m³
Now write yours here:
value=0.6905 unit=m³
